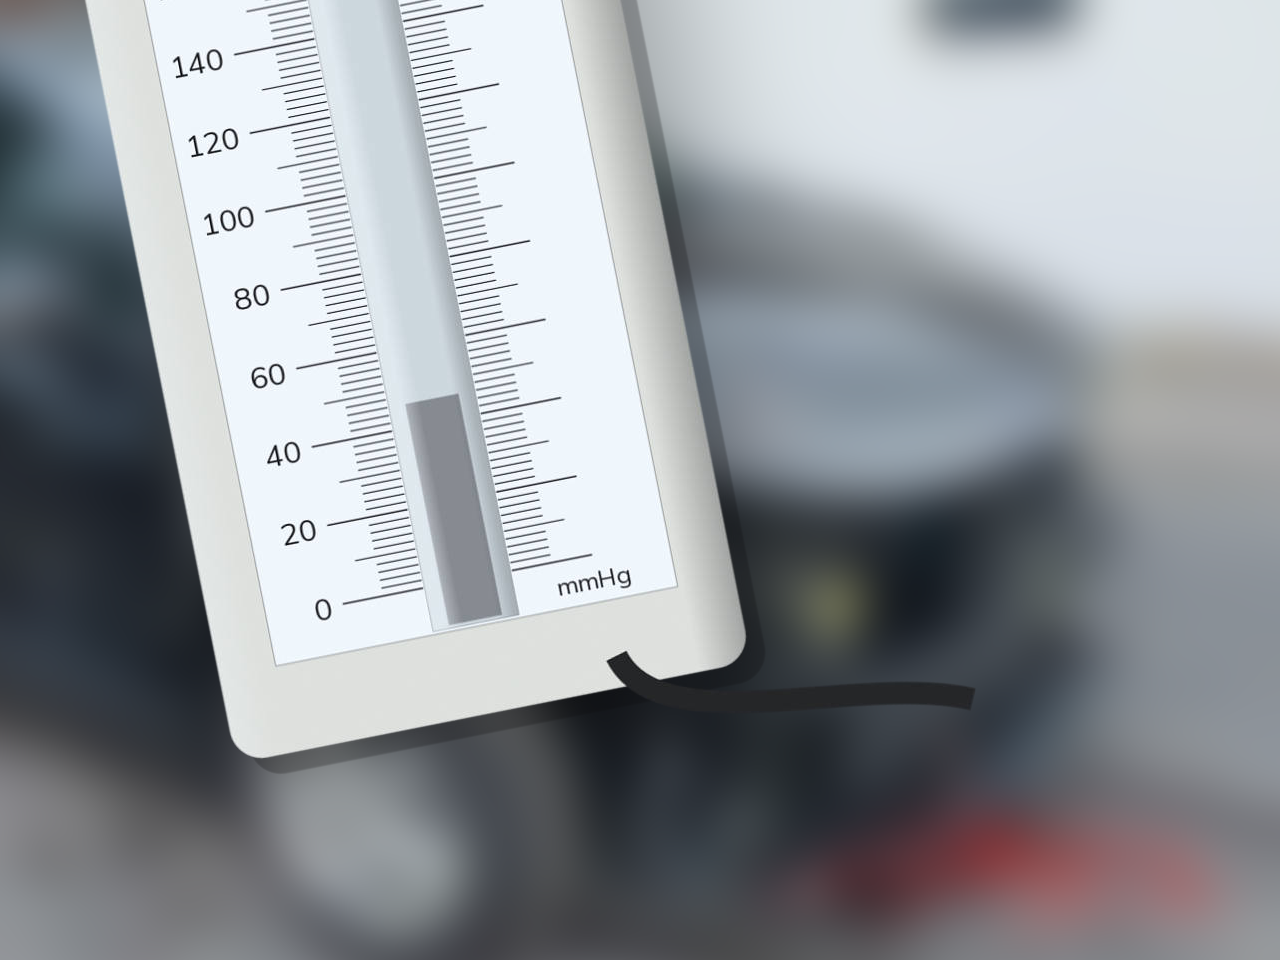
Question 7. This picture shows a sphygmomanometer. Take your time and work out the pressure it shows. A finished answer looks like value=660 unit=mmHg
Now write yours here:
value=46 unit=mmHg
